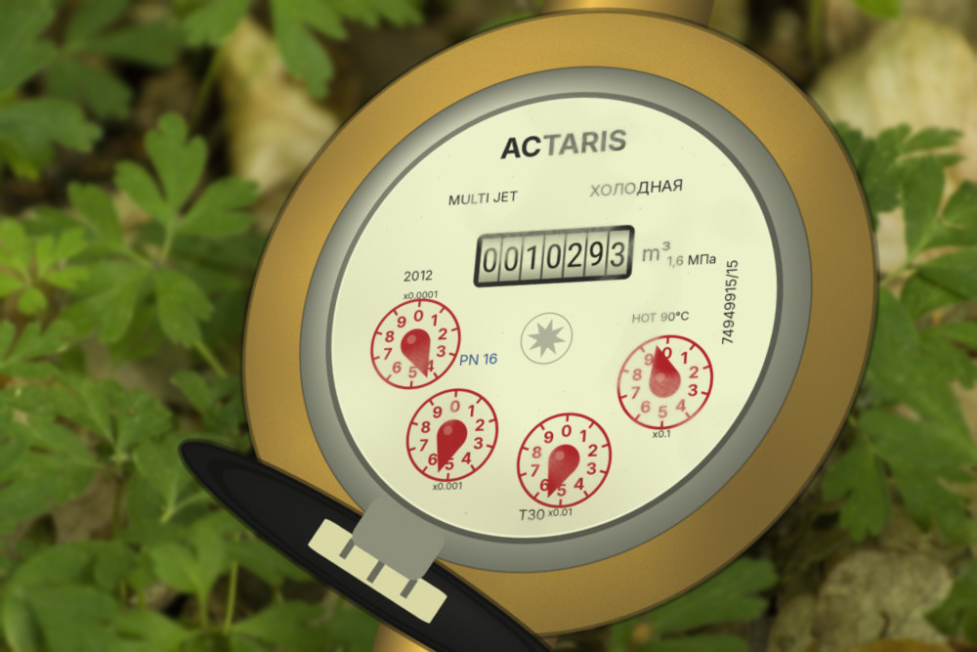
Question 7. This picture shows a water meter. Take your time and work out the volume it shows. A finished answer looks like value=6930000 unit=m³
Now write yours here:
value=10292.9554 unit=m³
